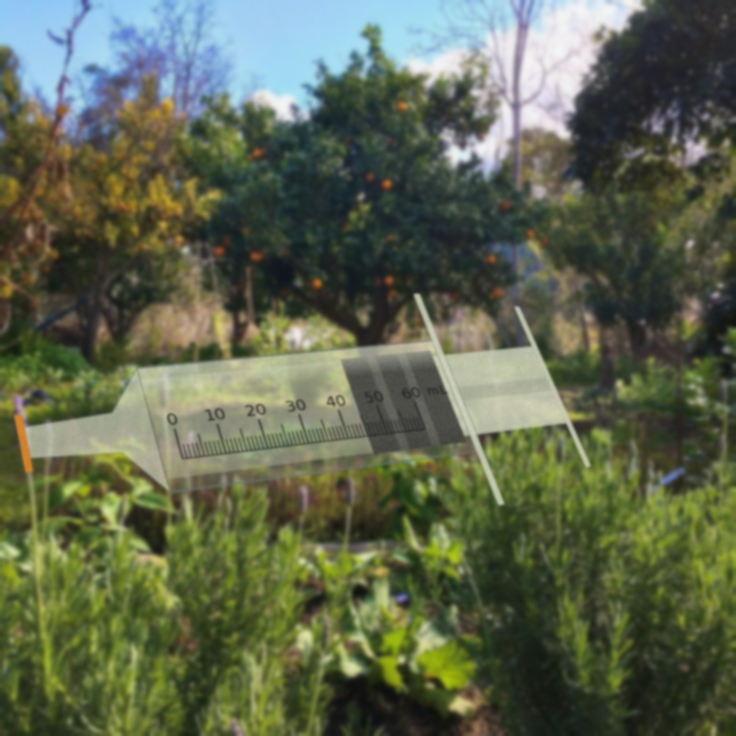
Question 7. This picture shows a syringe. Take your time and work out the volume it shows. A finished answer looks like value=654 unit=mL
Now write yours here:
value=45 unit=mL
